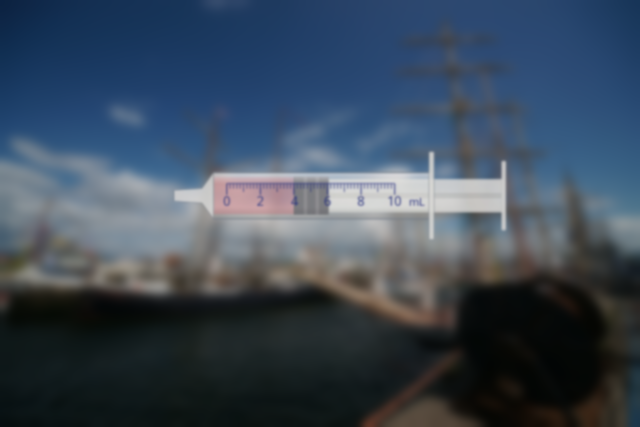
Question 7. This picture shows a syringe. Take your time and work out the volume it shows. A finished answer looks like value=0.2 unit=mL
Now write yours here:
value=4 unit=mL
